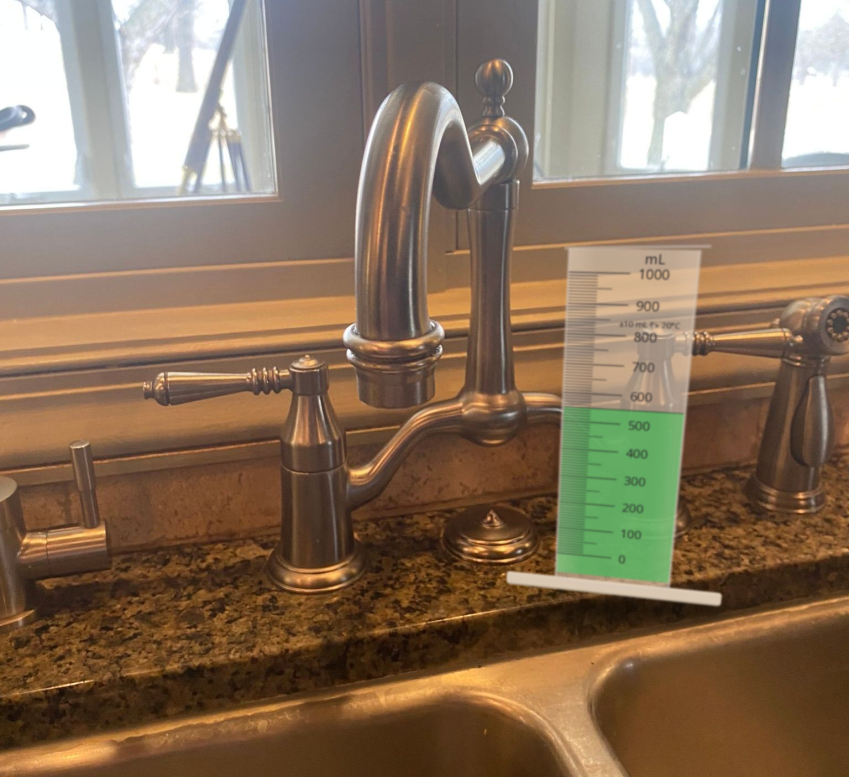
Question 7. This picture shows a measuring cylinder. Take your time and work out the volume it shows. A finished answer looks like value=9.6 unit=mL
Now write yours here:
value=550 unit=mL
